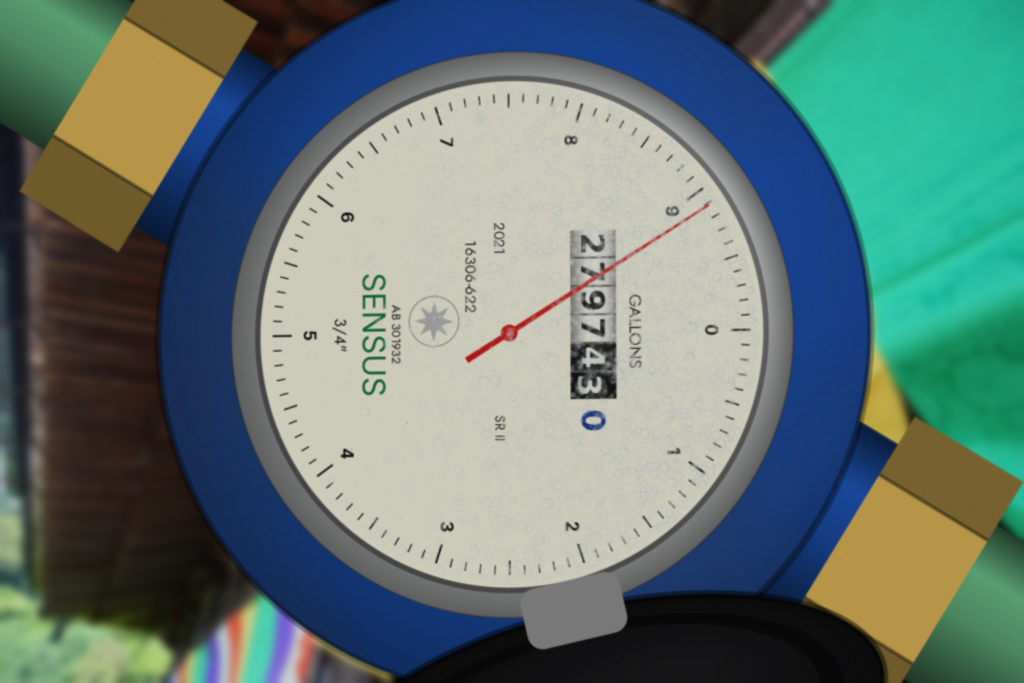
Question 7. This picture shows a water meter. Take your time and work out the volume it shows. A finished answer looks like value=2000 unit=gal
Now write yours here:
value=2797429.1 unit=gal
